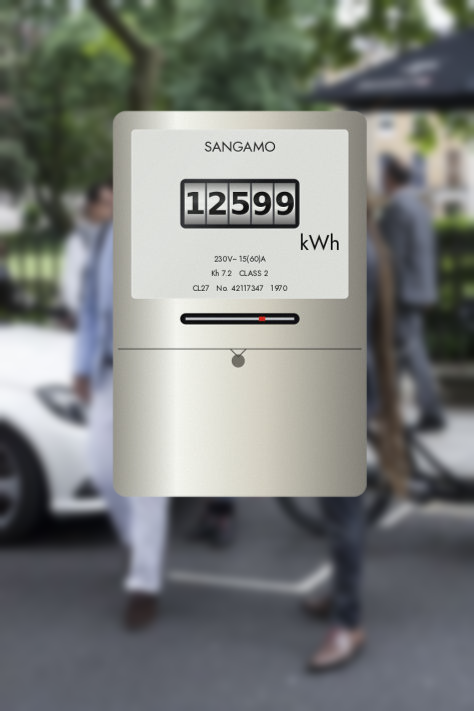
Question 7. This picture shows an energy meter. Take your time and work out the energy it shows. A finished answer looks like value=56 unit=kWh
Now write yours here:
value=12599 unit=kWh
